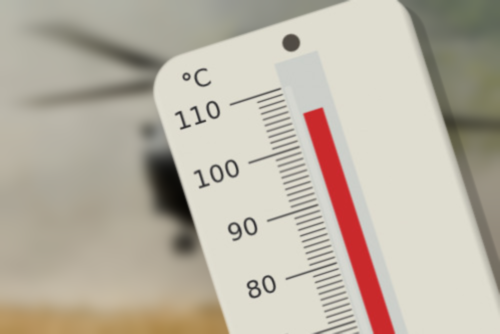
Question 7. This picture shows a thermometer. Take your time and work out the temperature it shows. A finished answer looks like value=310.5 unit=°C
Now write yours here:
value=105 unit=°C
